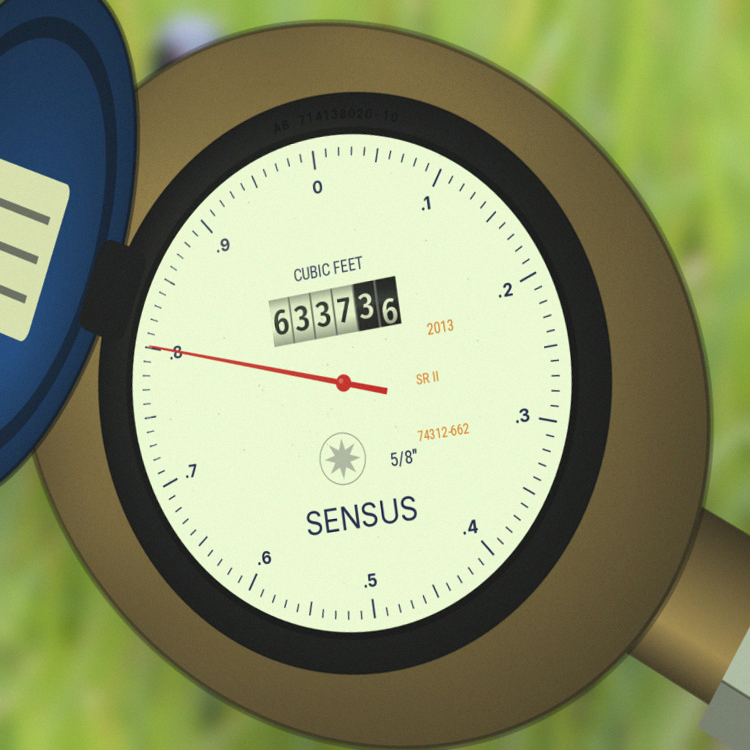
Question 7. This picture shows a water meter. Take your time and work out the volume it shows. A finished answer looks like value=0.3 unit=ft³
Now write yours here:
value=633735.80 unit=ft³
